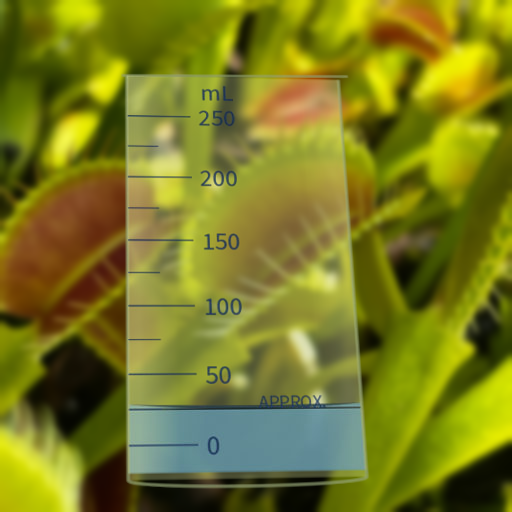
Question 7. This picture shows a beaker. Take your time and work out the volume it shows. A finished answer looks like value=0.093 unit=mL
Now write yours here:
value=25 unit=mL
